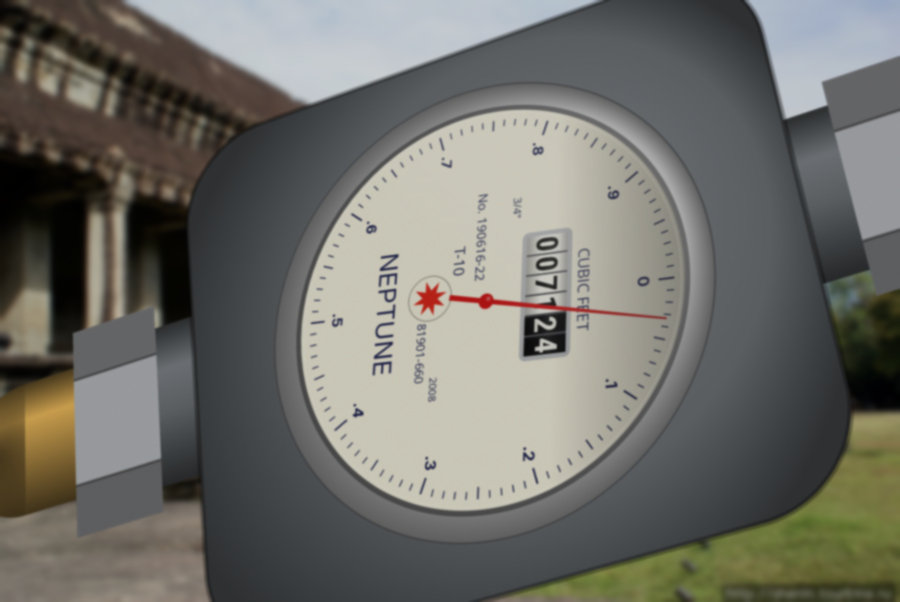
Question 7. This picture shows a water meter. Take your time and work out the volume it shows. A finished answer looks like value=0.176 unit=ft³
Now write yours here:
value=7124.03 unit=ft³
